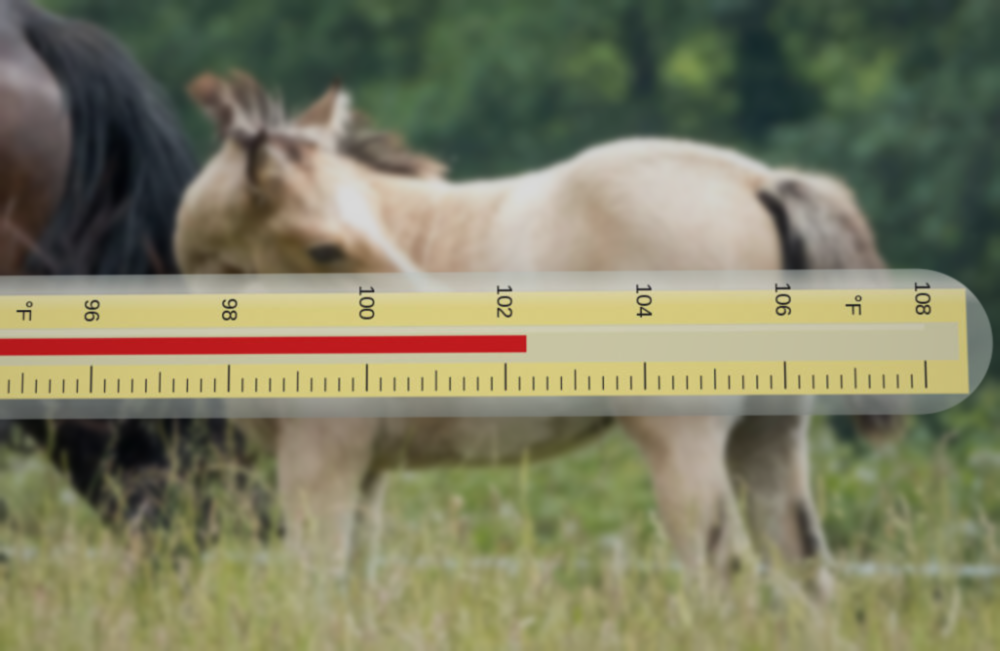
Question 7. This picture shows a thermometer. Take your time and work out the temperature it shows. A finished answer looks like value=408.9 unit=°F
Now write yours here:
value=102.3 unit=°F
